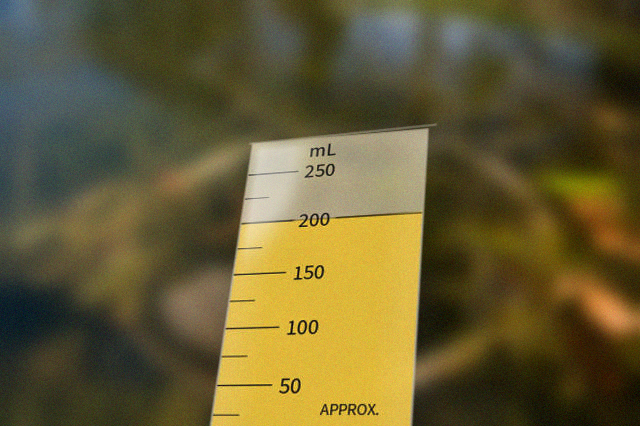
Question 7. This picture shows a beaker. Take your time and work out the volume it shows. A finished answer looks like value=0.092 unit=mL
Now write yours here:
value=200 unit=mL
